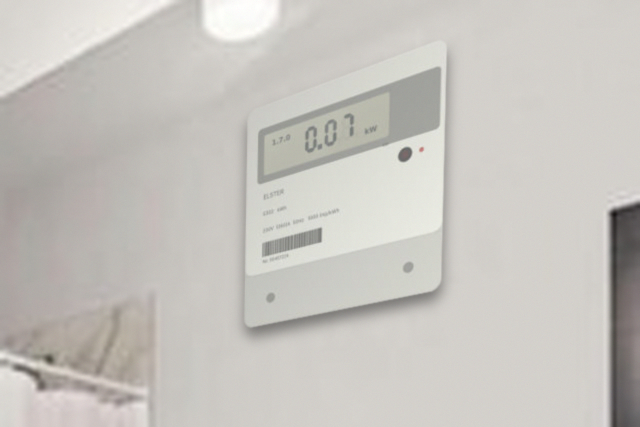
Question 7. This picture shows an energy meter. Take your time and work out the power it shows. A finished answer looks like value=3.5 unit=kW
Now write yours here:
value=0.07 unit=kW
